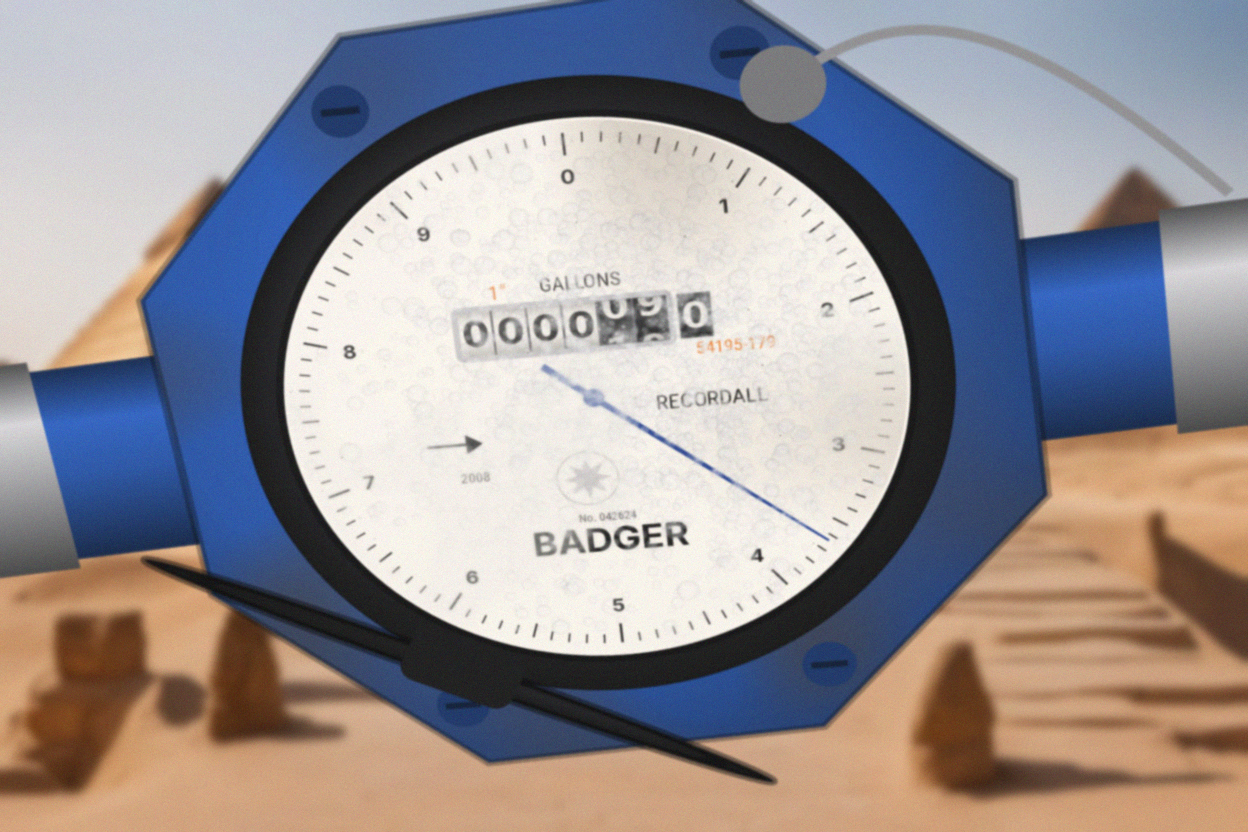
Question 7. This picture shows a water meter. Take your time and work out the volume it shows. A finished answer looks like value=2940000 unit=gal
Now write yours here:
value=93.6 unit=gal
